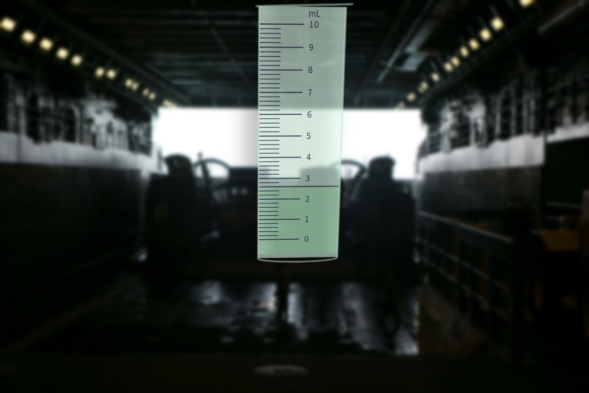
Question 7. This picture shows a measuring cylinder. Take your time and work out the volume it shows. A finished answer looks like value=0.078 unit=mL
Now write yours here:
value=2.6 unit=mL
